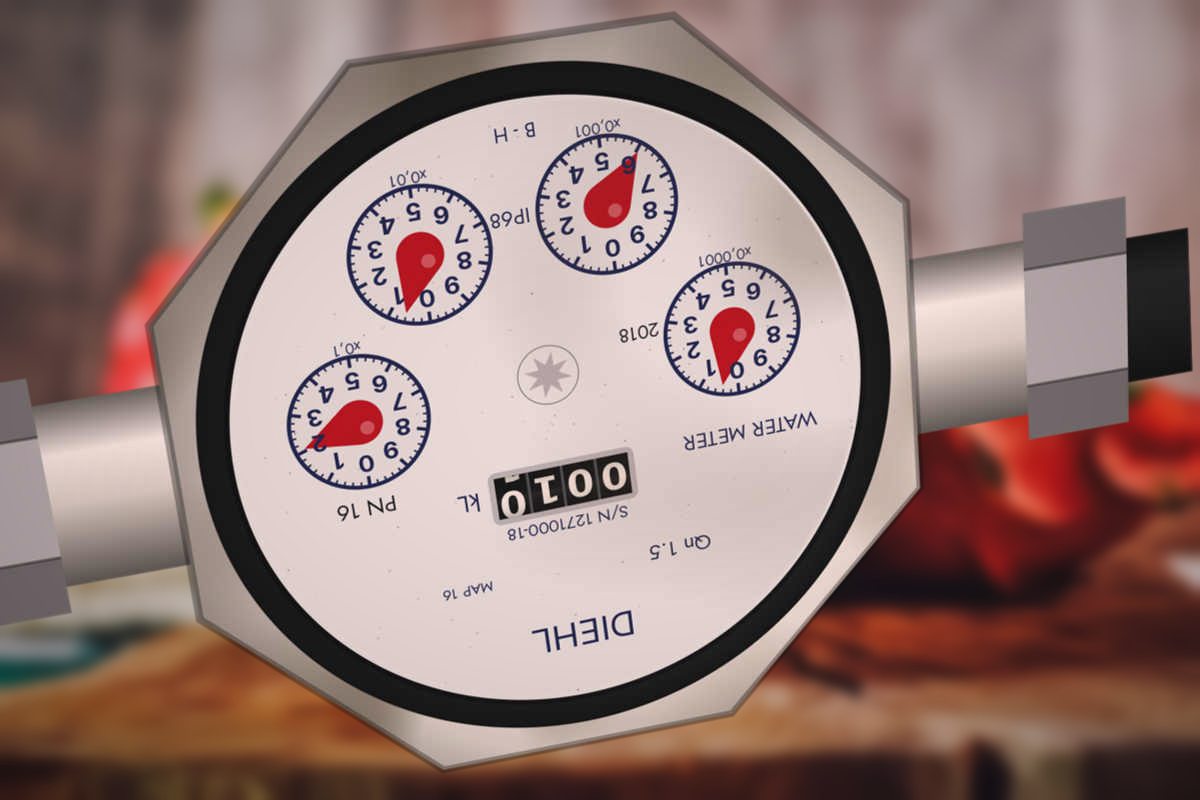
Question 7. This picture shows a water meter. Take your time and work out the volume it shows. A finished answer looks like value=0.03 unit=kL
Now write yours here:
value=10.2060 unit=kL
